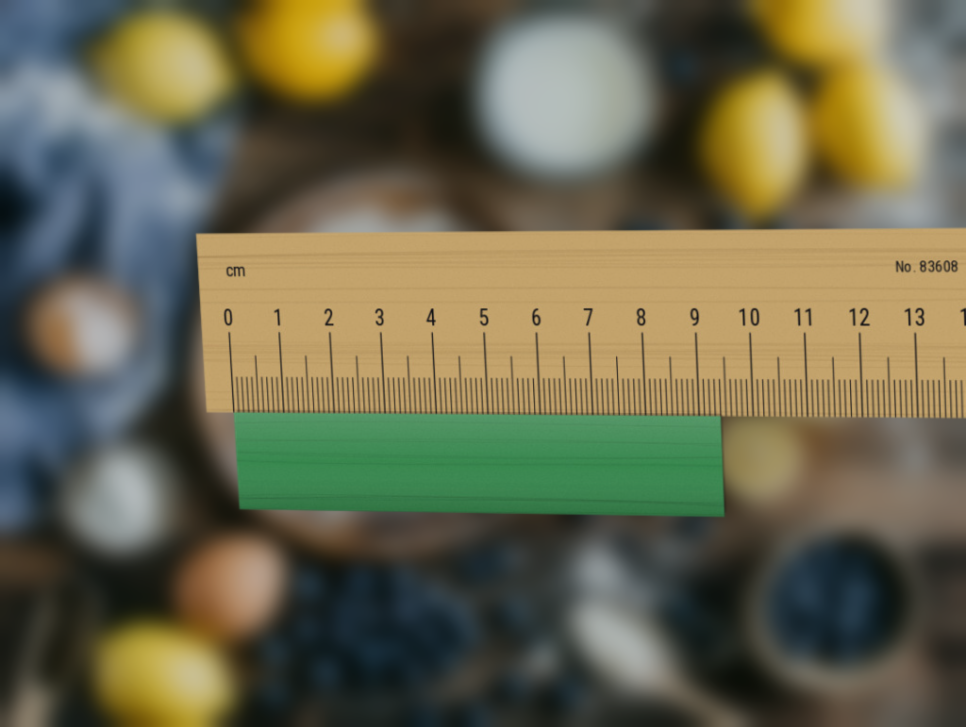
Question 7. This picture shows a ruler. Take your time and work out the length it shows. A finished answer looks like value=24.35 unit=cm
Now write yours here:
value=9.4 unit=cm
